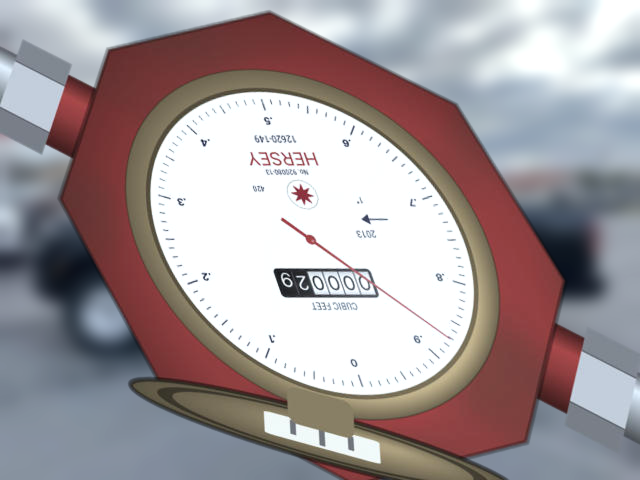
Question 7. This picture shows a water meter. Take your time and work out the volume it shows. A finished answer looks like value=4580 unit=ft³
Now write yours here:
value=28.87 unit=ft³
